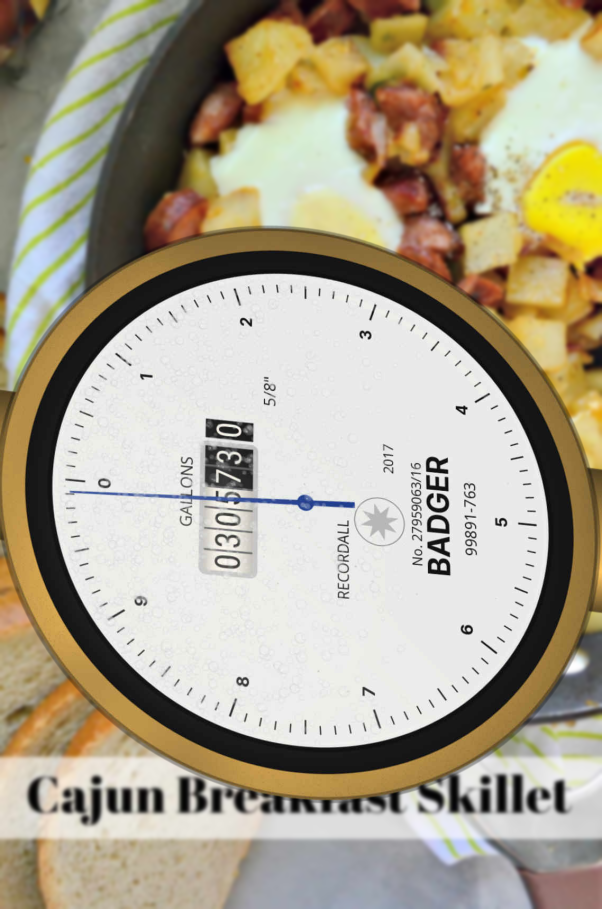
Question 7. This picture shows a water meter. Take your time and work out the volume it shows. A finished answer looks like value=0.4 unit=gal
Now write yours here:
value=305729.9 unit=gal
